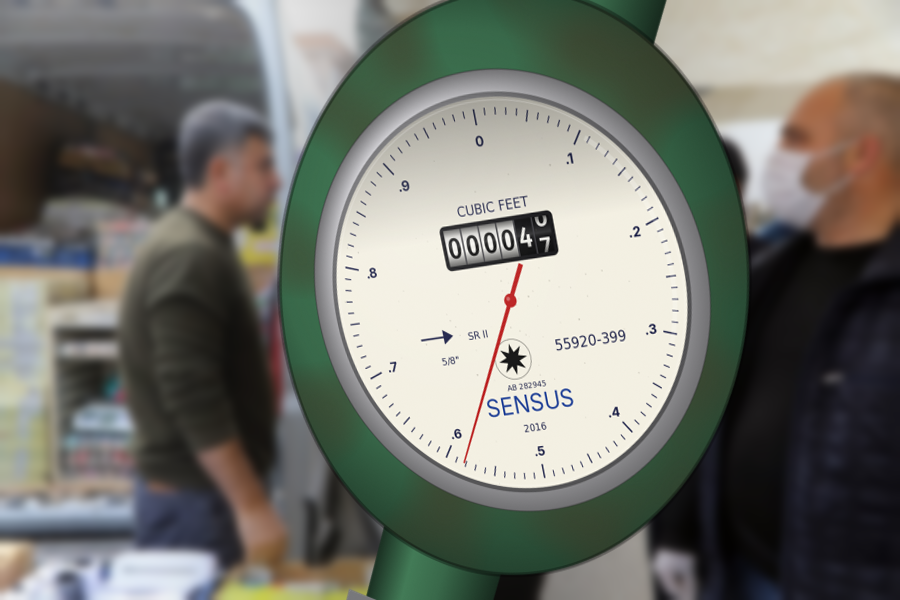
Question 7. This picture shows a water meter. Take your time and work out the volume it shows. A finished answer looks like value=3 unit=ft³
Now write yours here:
value=46.58 unit=ft³
